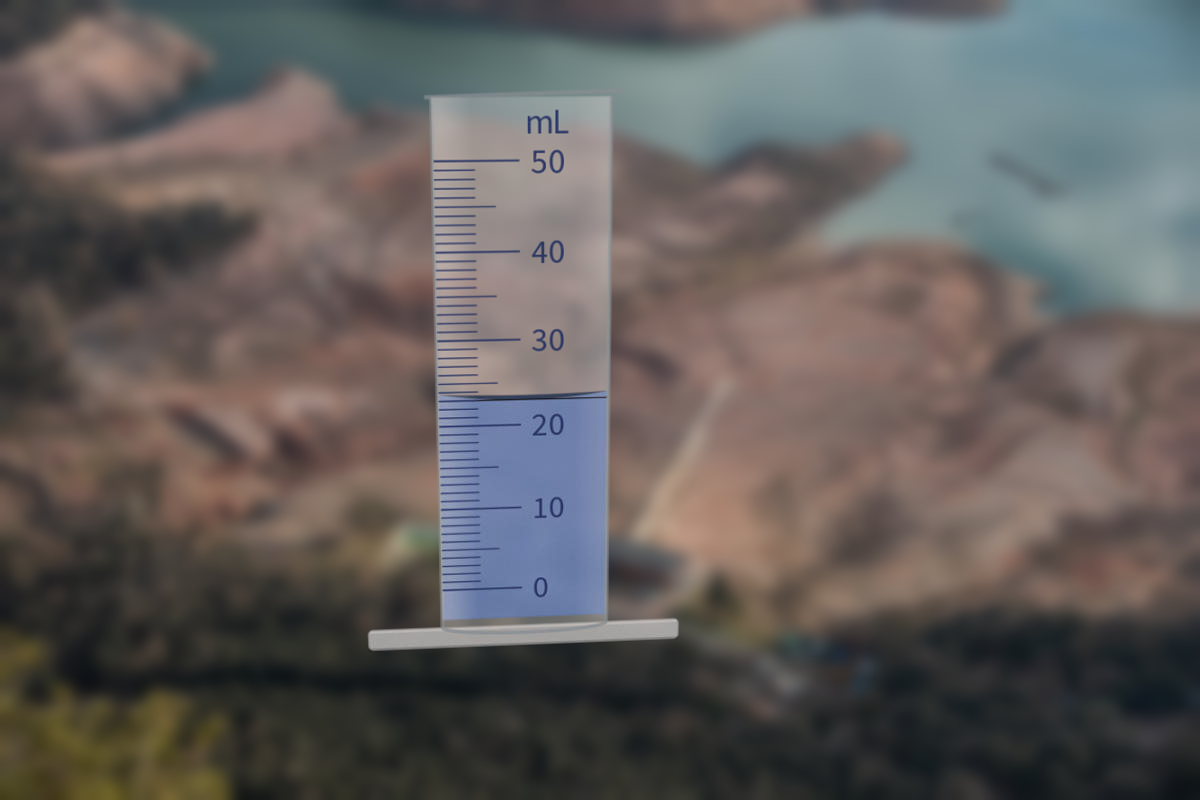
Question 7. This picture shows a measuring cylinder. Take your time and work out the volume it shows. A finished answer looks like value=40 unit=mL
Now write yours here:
value=23 unit=mL
